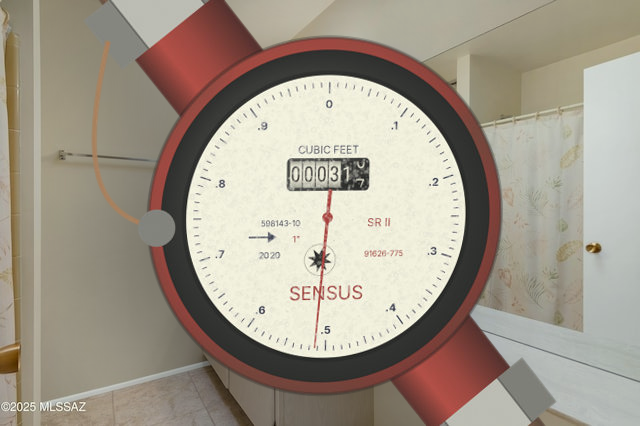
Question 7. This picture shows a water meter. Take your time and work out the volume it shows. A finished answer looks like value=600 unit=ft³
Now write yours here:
value=316.51 unit=ft³
